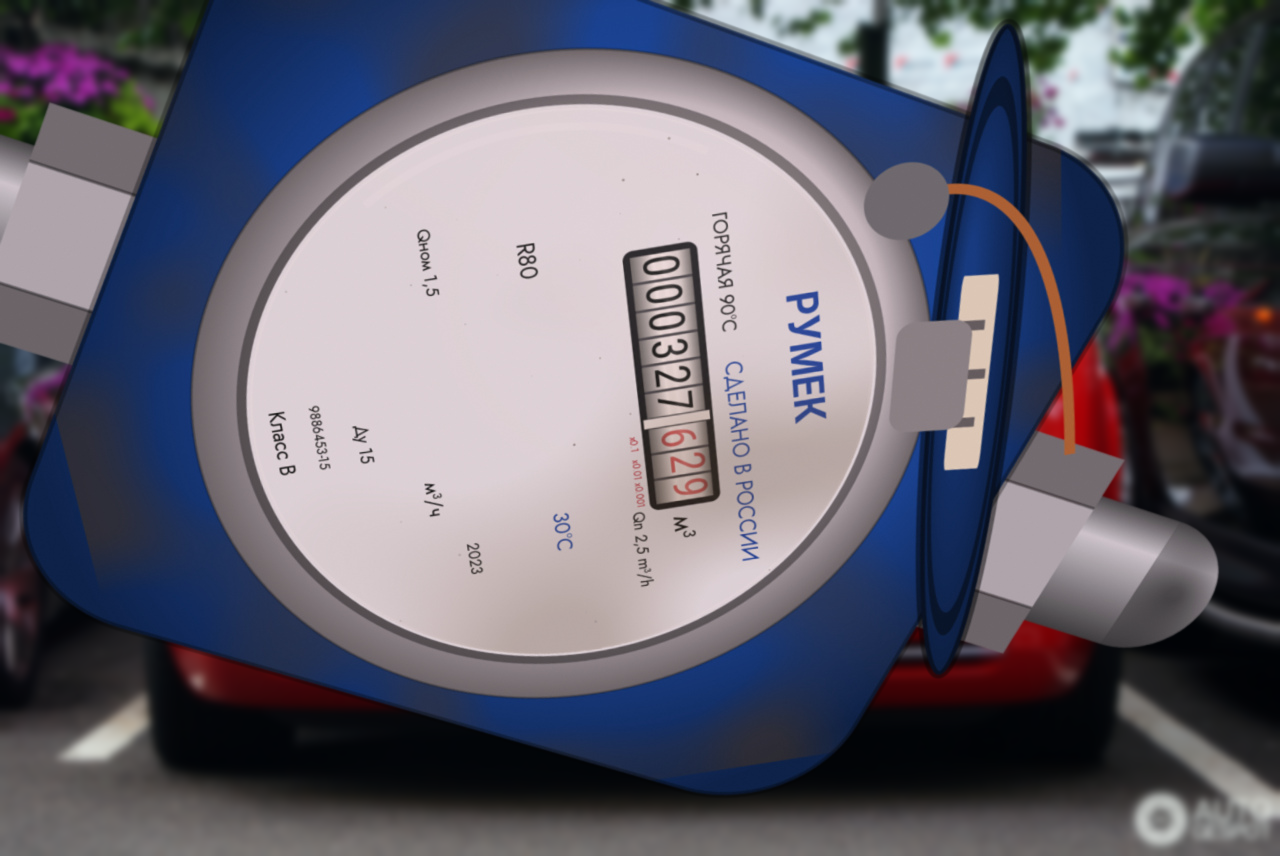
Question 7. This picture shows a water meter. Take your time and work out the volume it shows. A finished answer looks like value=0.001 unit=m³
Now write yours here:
value=327.629 unit=m³
